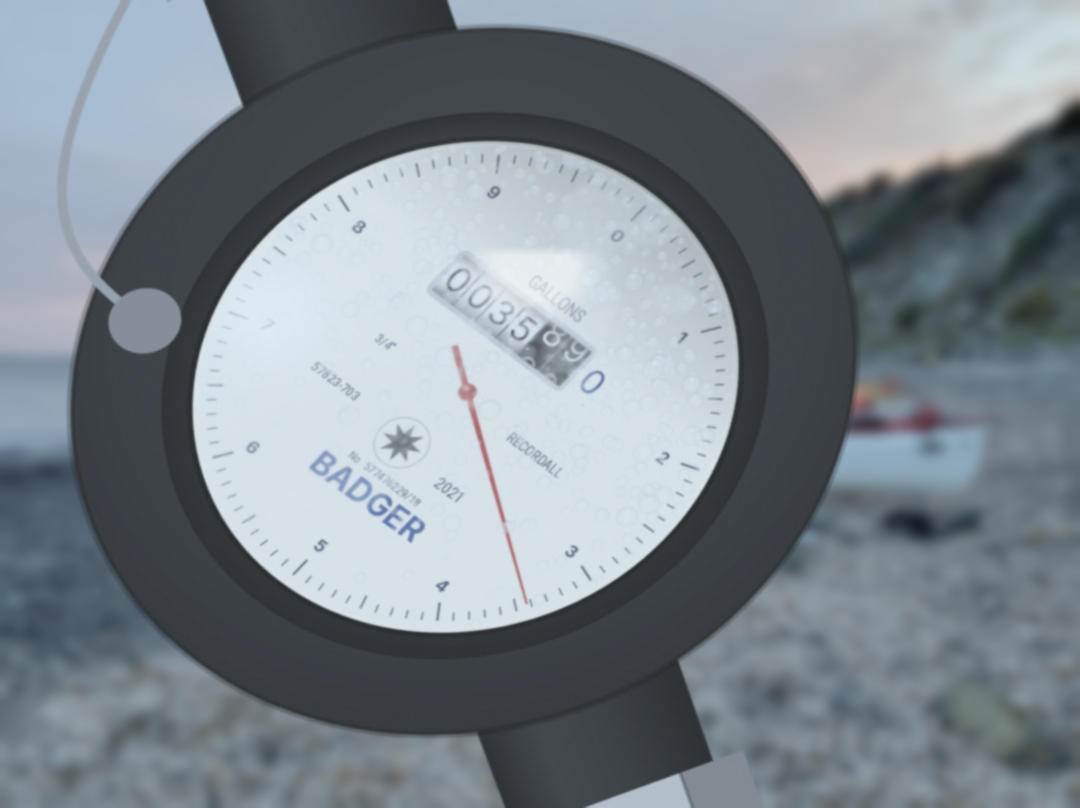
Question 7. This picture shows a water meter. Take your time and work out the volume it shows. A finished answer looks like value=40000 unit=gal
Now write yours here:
value=35893.4 unit=gal
